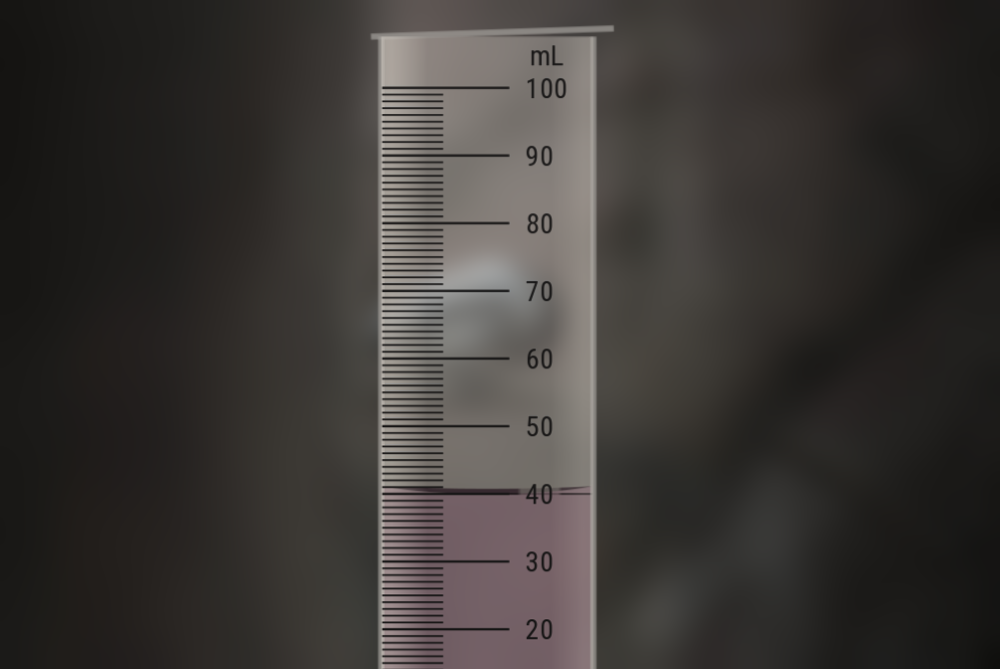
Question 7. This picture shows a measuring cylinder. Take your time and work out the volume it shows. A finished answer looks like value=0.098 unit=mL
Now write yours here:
value=40 unit=mL
